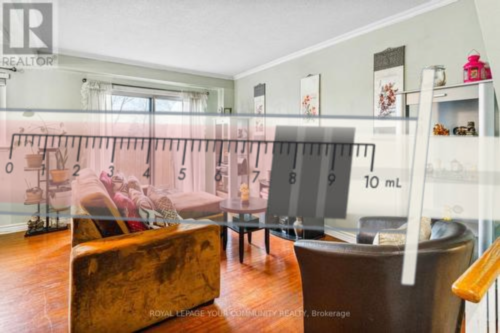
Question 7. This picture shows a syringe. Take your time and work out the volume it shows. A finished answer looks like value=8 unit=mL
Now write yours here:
value=7.4 unit=mL
